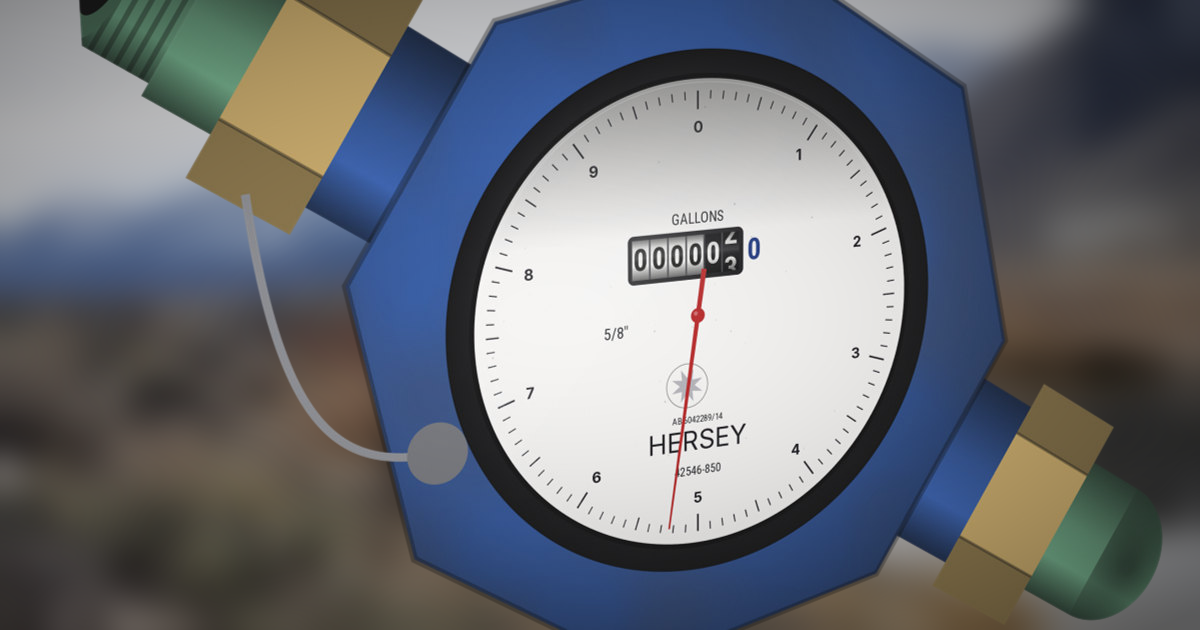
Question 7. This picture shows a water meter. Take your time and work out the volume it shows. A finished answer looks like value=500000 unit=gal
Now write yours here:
value=25.2 unit=gal
